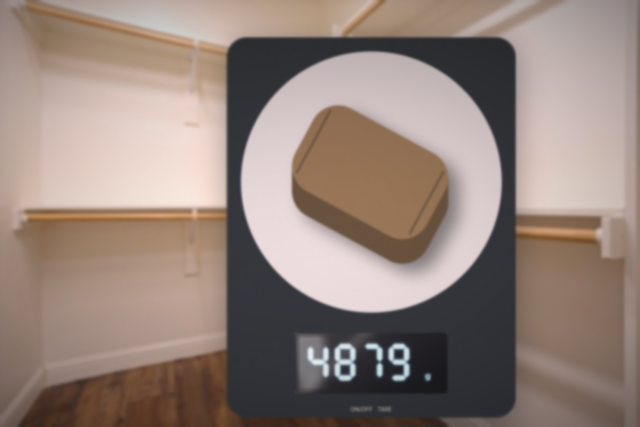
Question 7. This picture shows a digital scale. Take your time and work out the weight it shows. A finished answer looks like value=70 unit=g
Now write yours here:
value=4879 unit=g
